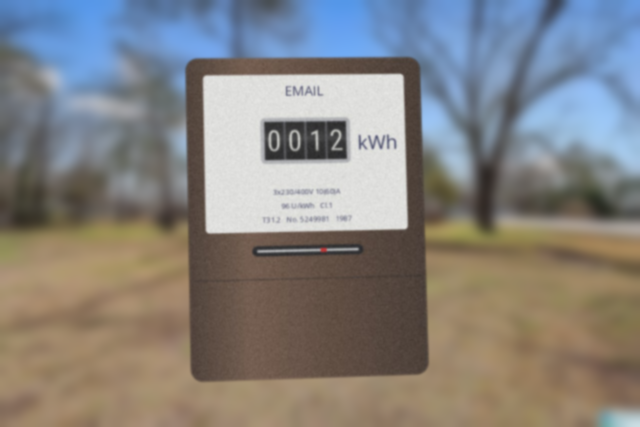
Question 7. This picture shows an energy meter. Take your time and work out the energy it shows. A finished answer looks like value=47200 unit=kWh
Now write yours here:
value=12 unit=kWh
